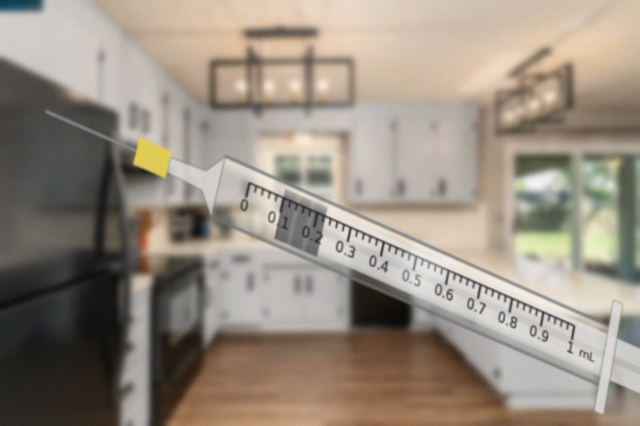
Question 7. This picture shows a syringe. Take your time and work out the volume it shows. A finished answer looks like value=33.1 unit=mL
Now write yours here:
value=0.1 unit=mL
